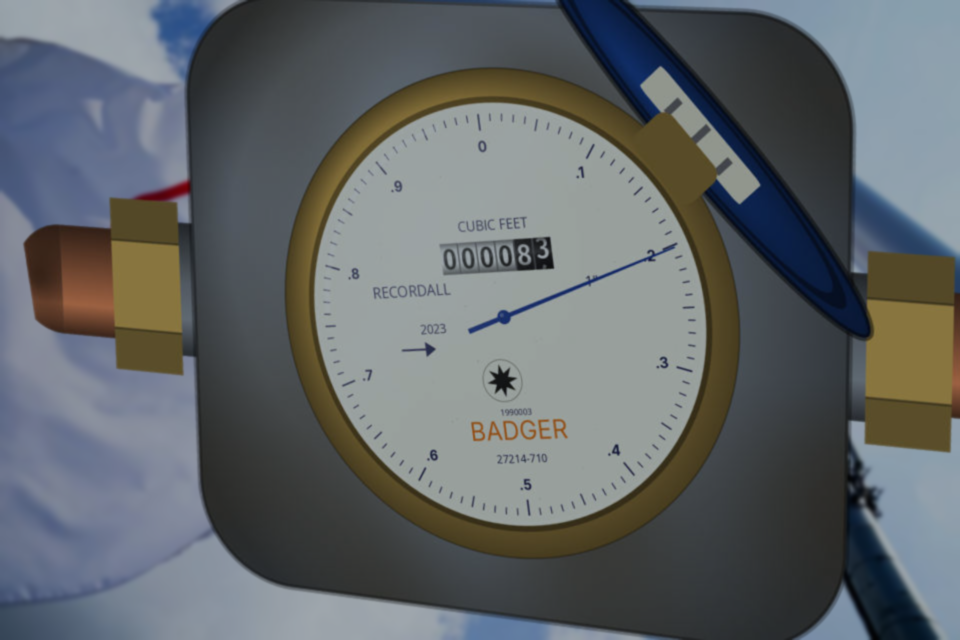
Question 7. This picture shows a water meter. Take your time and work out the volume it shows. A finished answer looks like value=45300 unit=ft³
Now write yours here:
value=83.20 unit=ft³
